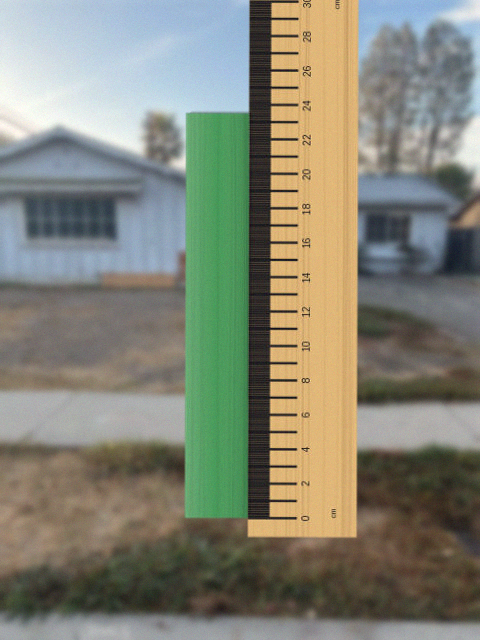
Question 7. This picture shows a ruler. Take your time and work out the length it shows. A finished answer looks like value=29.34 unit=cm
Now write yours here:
value=23.5 unit=cm
